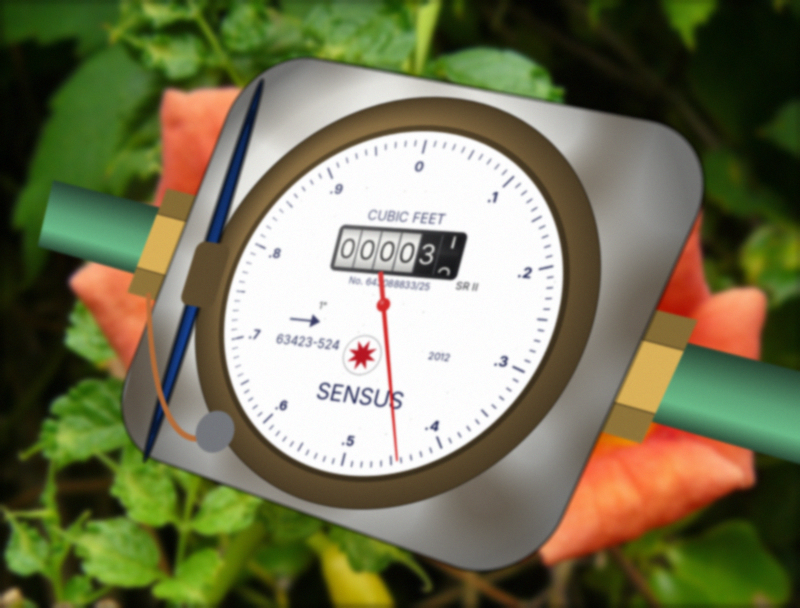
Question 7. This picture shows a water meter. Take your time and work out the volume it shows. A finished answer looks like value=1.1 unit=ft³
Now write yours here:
value=31.44 unit=ft³
